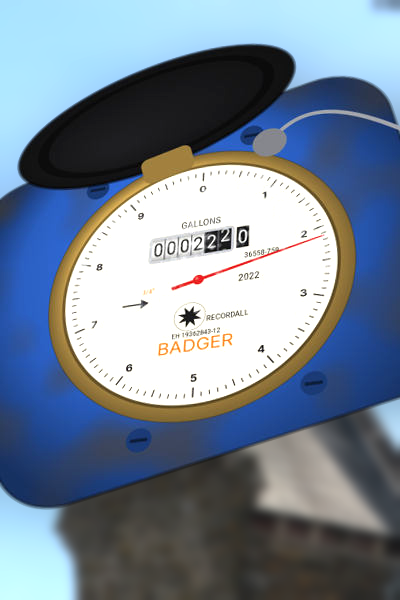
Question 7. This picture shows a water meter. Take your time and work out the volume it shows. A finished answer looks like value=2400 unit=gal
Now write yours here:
value=2222.1 unit=gal
